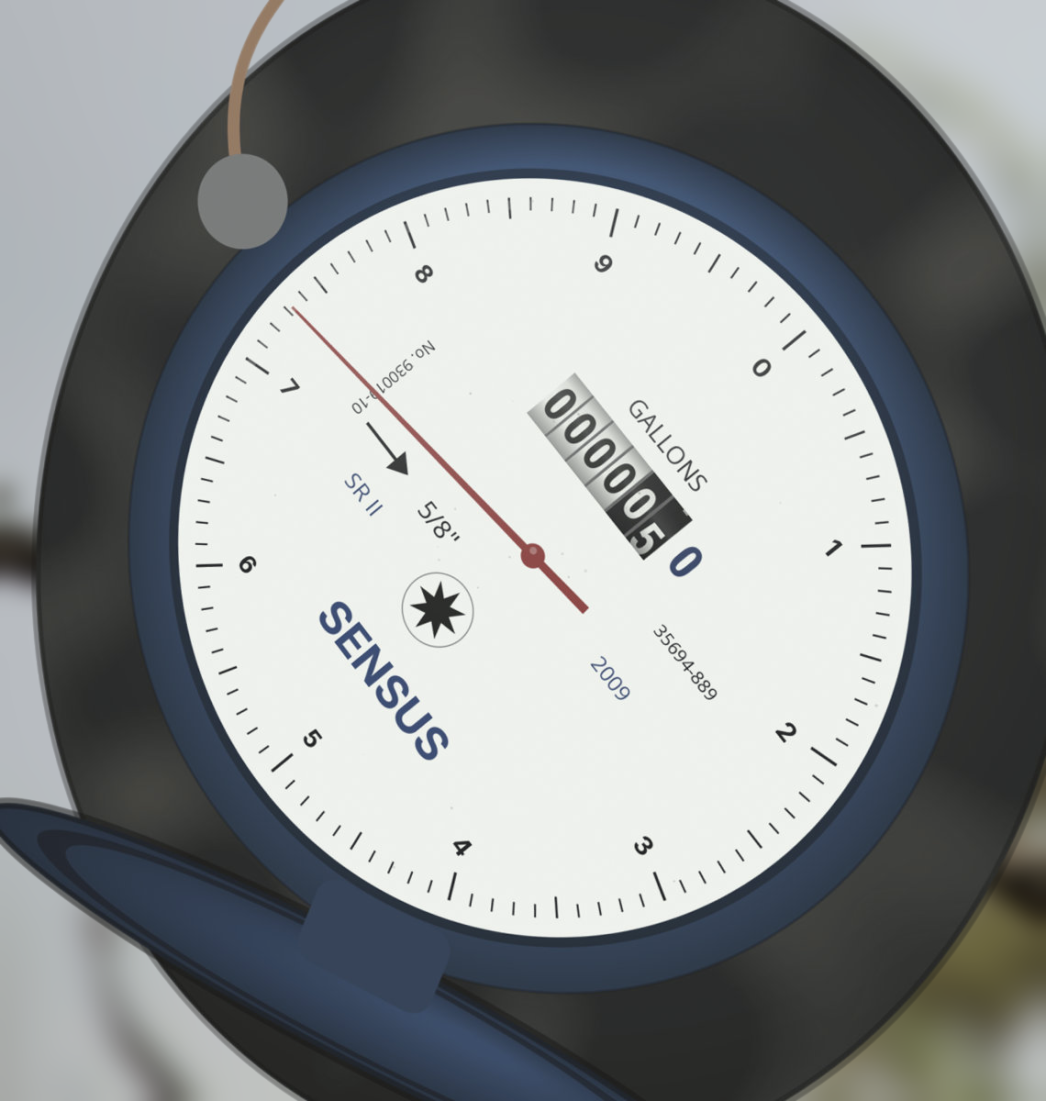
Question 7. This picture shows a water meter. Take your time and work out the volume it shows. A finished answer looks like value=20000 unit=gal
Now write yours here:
value=47.3 unit=gal
